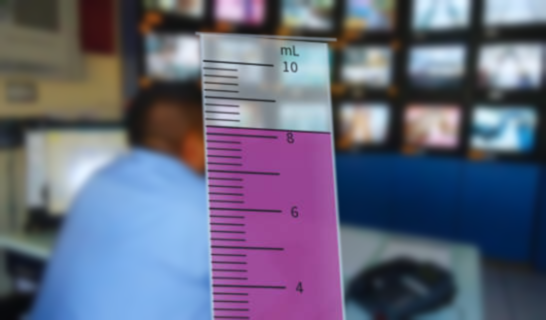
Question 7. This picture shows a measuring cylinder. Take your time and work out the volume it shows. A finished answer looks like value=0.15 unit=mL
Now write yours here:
value=8.2 unit=mL
